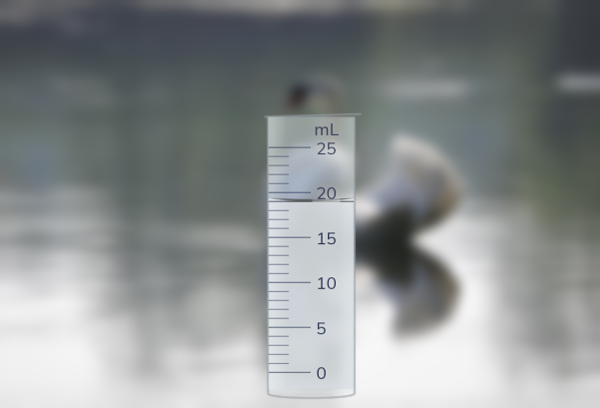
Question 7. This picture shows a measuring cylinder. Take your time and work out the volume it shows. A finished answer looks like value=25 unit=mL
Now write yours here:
value=19 unit=mL
